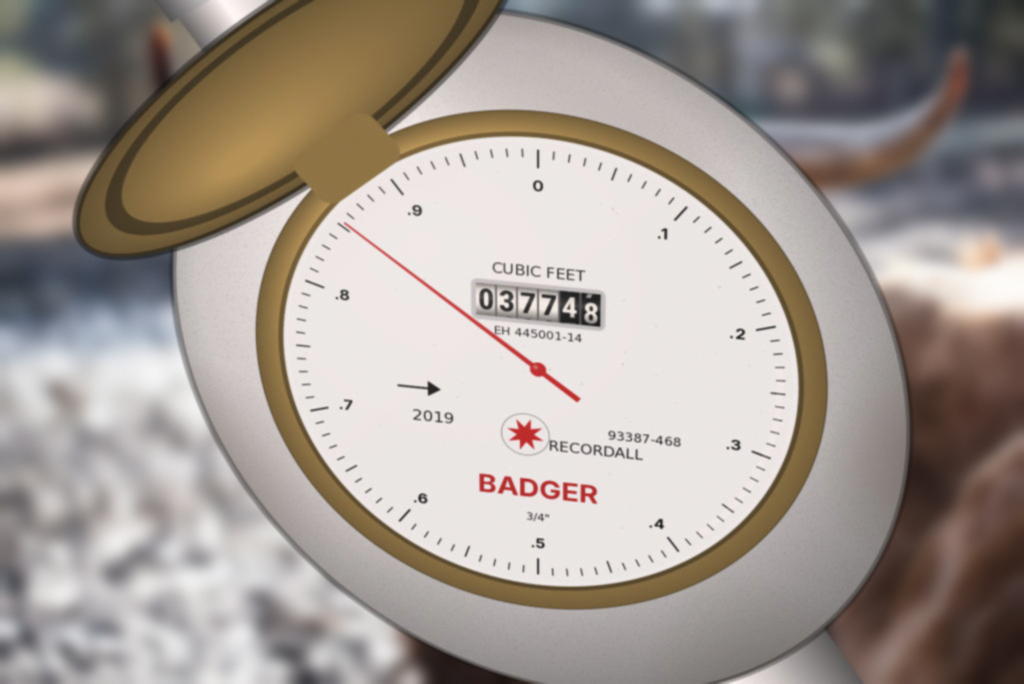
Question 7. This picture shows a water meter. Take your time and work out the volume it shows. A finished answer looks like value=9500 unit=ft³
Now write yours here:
value=37747.85 unit=ft³
